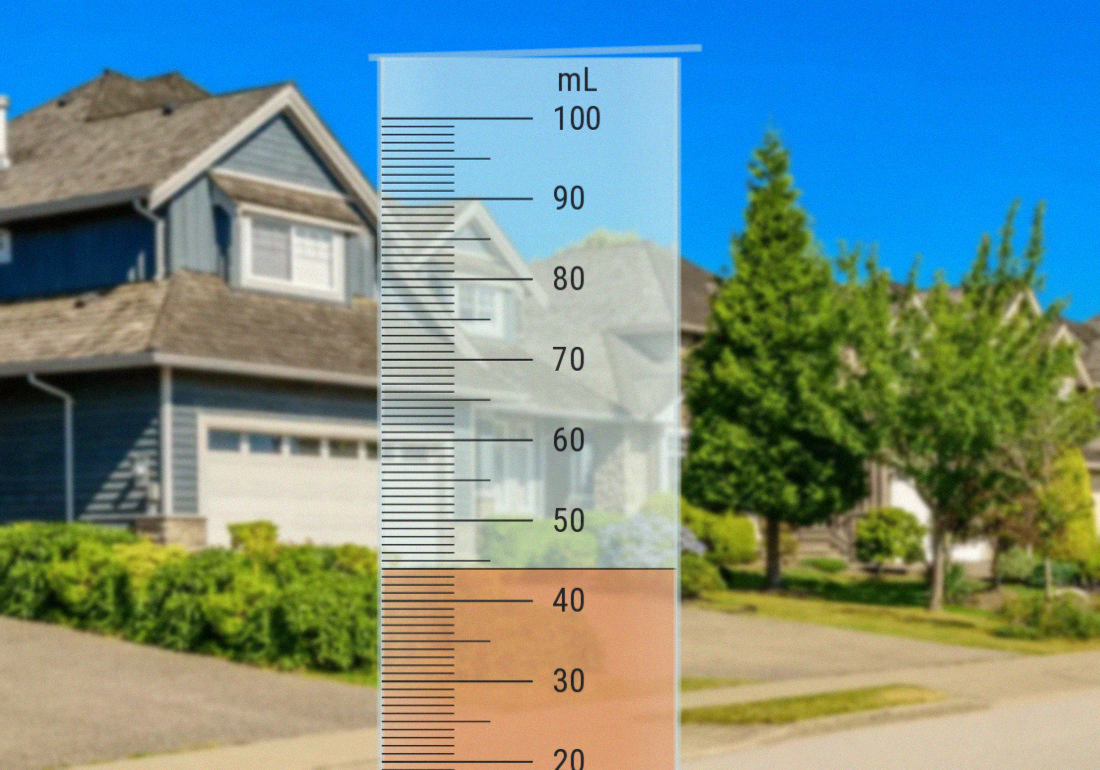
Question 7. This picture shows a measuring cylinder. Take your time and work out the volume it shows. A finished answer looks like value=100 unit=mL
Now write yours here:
value=44 unit=mL
